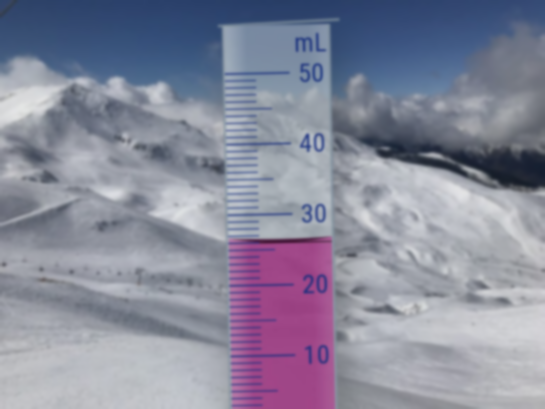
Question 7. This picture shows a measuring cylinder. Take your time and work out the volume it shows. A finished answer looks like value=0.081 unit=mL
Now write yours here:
value=26 unit=mL
